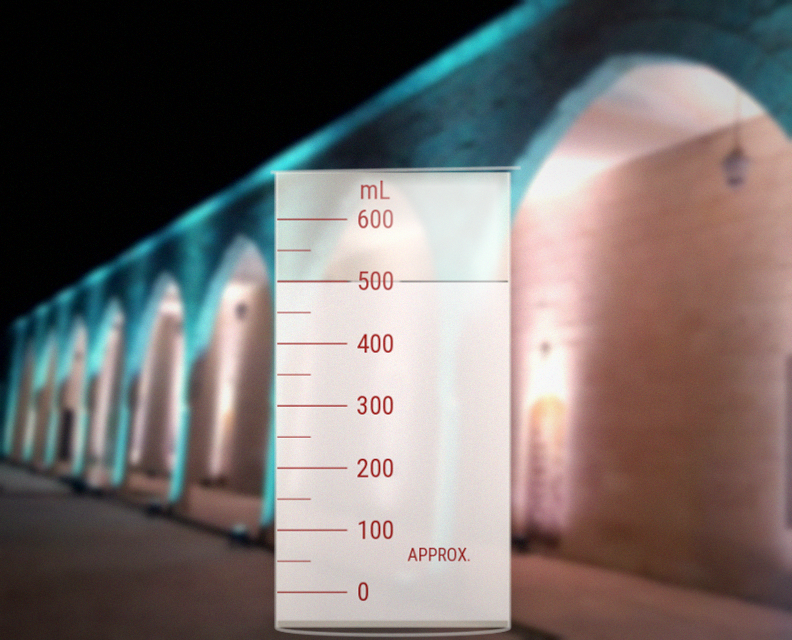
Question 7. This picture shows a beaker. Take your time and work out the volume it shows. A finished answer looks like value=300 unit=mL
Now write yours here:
value=500 unit=mL
